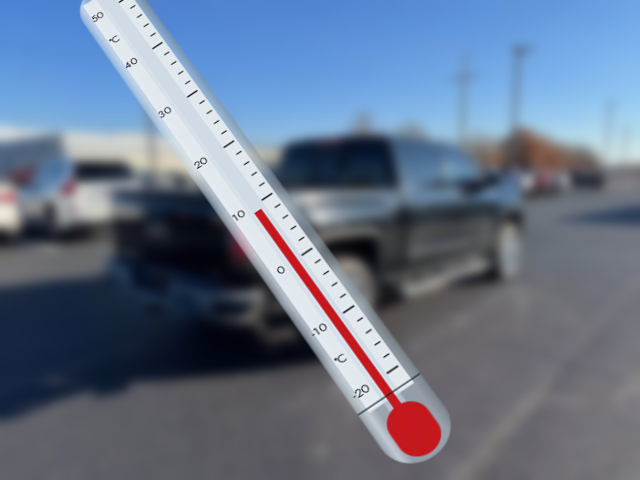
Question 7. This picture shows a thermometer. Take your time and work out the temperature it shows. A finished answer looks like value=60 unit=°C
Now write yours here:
value=9 unit=°C
